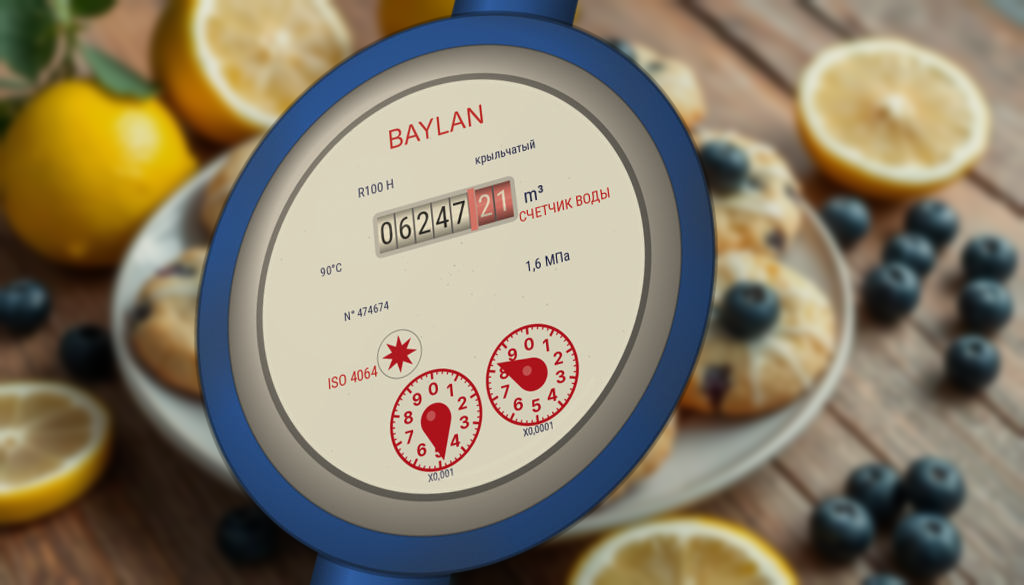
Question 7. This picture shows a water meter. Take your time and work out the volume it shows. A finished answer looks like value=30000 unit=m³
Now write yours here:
value=6247.2148 unit=m³
